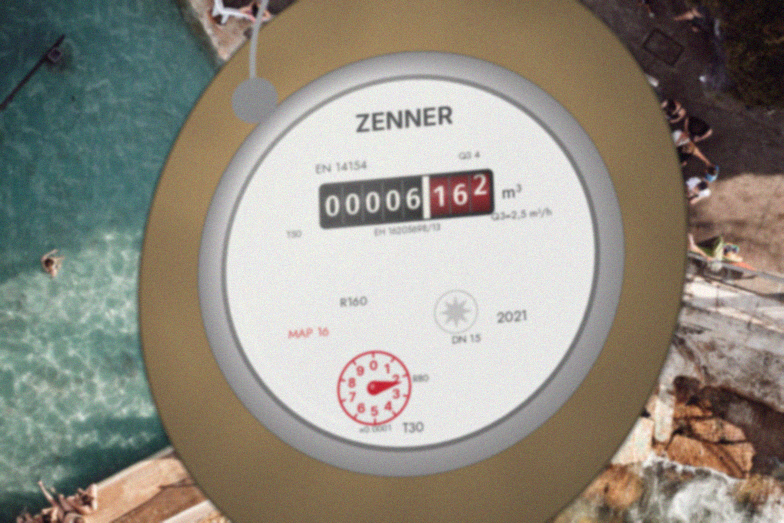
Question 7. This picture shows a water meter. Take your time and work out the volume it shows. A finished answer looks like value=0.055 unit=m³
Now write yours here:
value=6.1622 unit=m³
